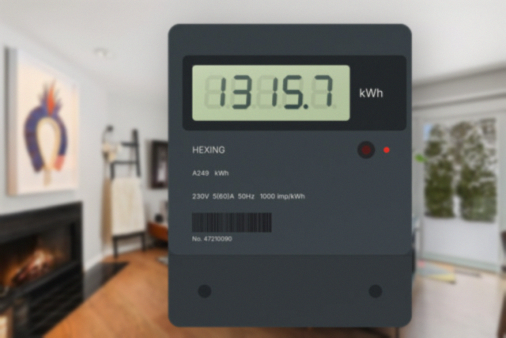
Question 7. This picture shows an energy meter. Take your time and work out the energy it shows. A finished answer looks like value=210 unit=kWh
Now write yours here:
value=1315.7 unit=kWh
